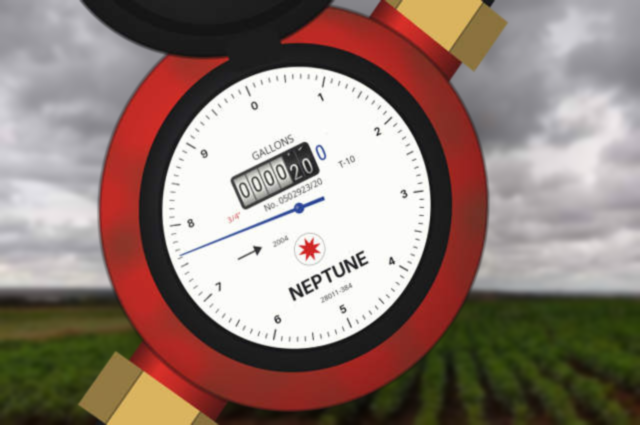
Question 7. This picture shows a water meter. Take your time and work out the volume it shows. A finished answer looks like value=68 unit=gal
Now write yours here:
value=197.6 unit=gal
